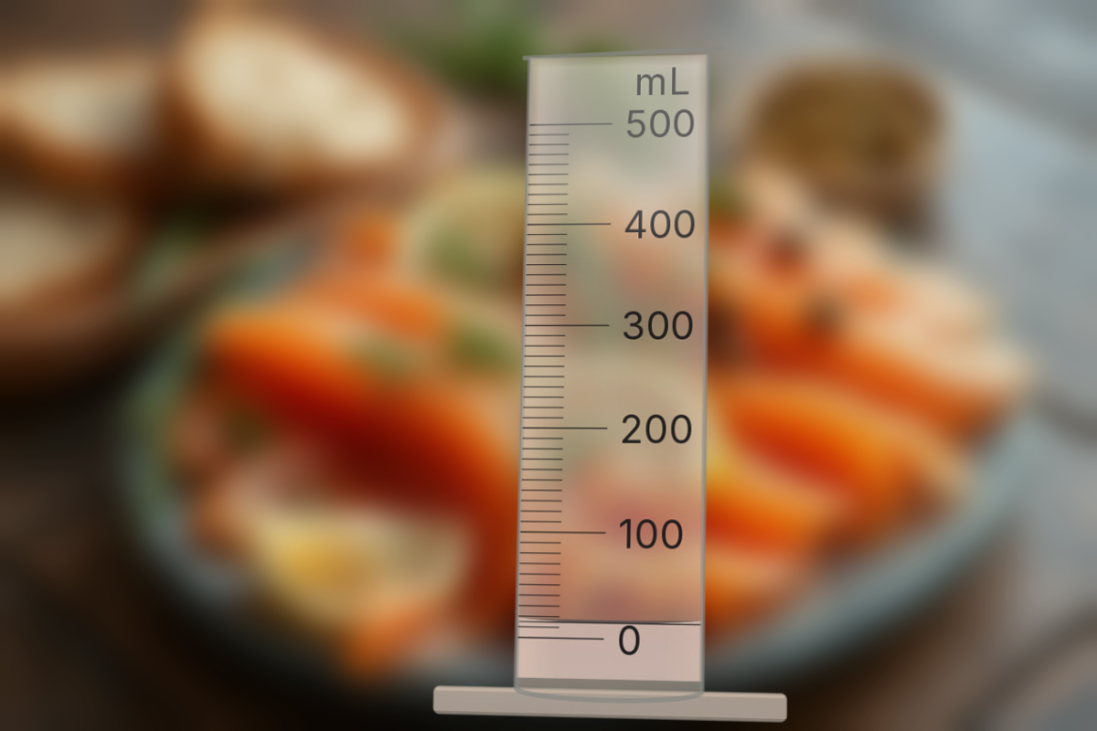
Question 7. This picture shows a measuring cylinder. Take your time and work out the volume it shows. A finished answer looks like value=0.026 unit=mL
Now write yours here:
value=15 unit=mL
